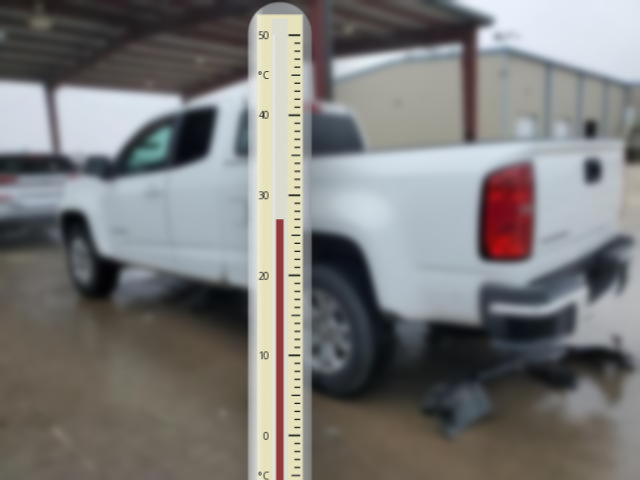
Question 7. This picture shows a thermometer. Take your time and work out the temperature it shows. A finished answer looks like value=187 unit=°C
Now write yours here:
value=27 unit=°C
